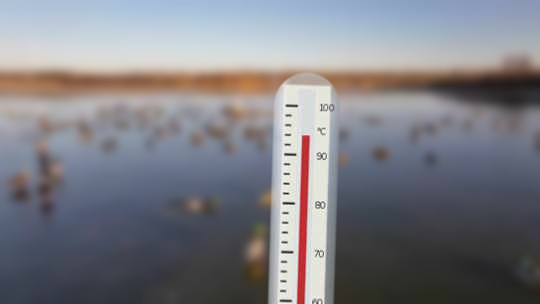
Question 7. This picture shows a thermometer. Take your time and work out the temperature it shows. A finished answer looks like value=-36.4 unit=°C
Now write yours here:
value=94 unit=°C
